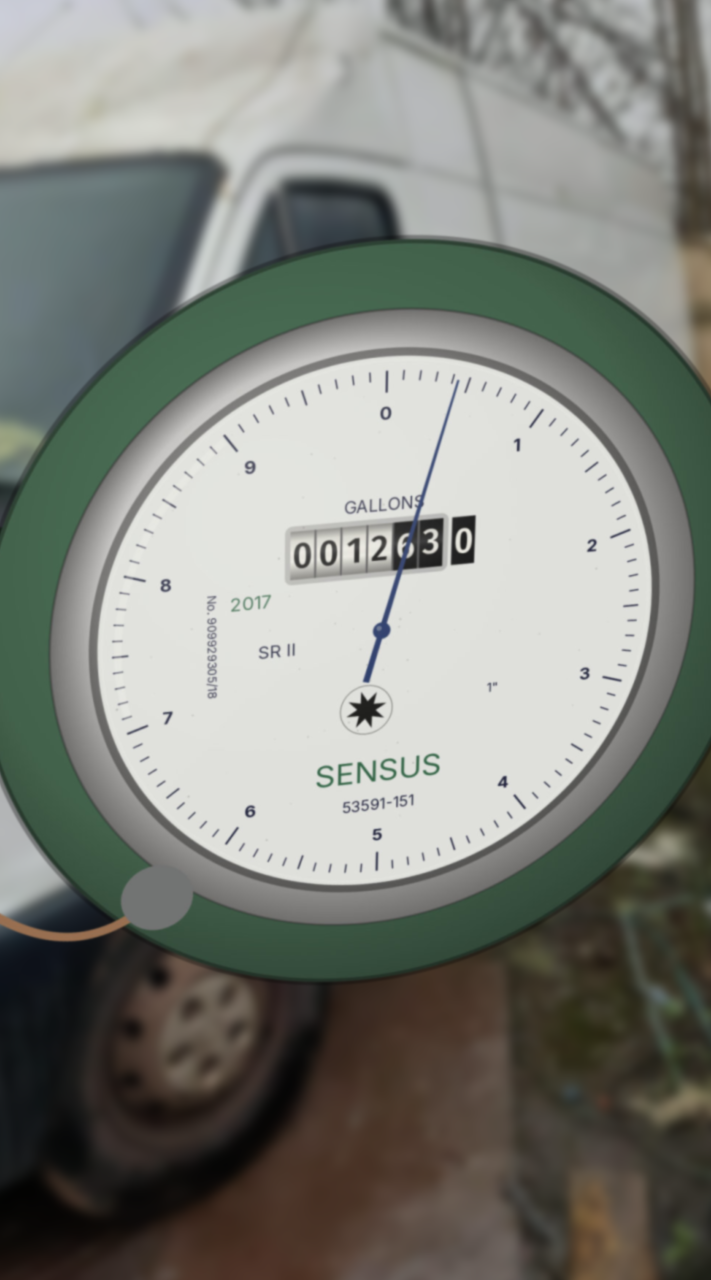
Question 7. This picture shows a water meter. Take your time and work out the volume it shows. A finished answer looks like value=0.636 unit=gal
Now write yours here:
value=12630.4 unit=gal
